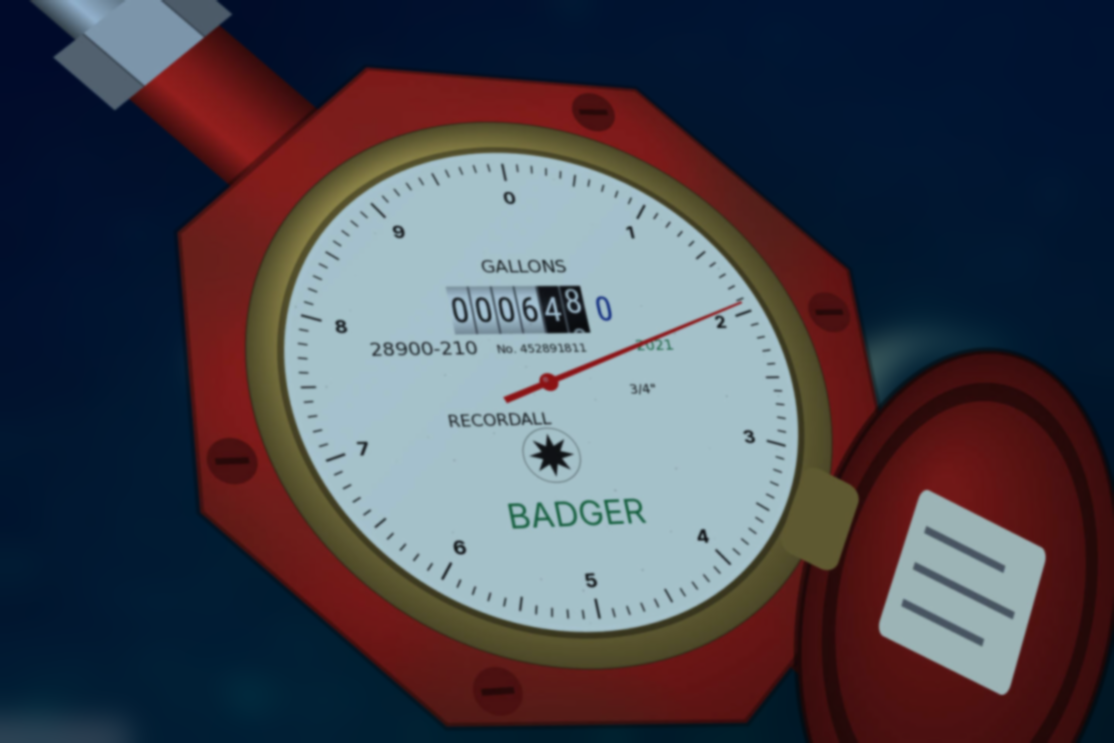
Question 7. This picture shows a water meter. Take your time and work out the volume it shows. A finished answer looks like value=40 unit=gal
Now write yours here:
value=6481.9 unit=gal
